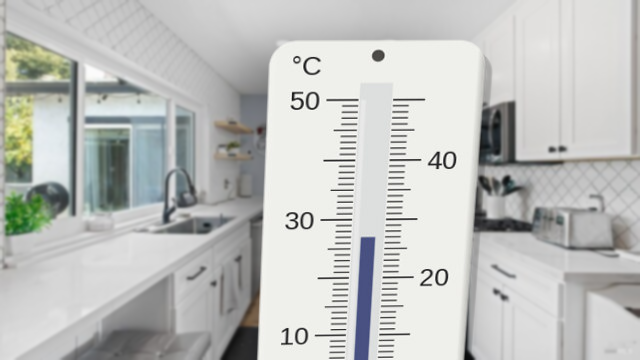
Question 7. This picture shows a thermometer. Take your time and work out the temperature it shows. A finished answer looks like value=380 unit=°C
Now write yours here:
value=27 unit=°C
